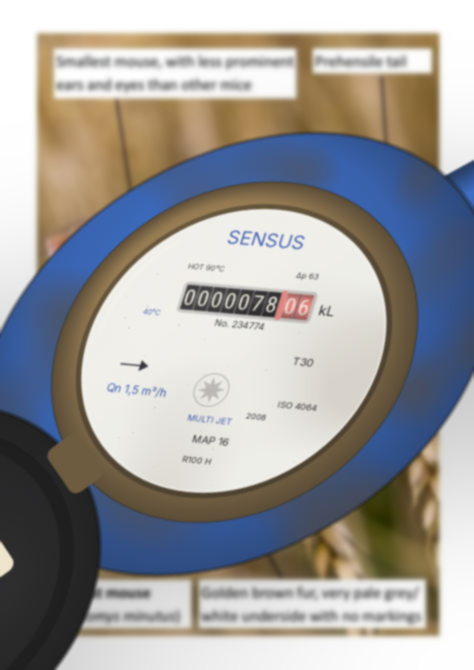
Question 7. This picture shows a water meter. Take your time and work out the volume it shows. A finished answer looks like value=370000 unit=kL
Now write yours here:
value=78.06 unit=kL
